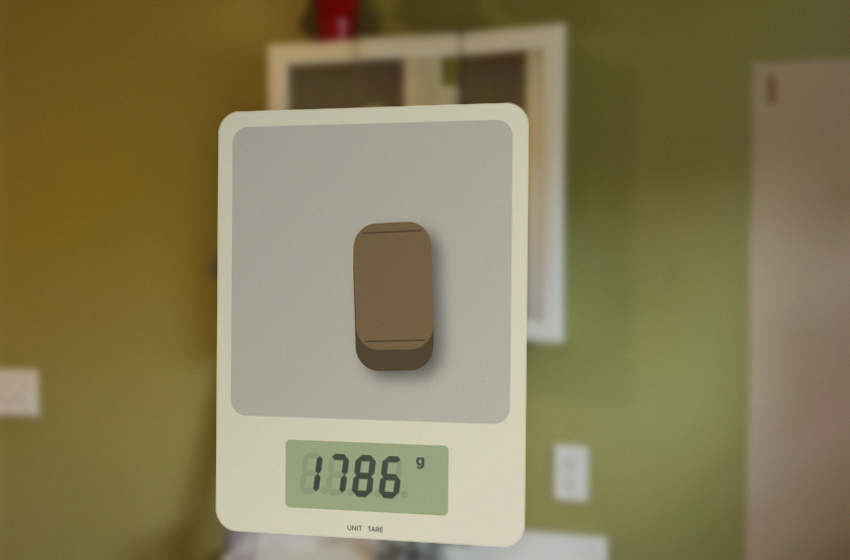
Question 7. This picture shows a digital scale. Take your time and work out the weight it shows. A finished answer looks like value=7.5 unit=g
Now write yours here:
value=1786 unit=g
